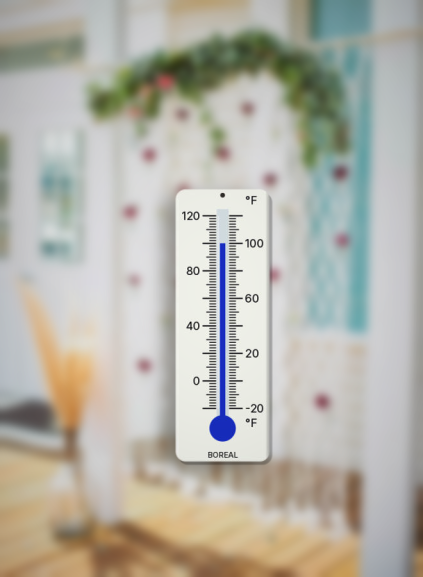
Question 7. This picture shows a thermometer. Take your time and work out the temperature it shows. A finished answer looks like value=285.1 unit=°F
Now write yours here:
value=100 unit=°F
